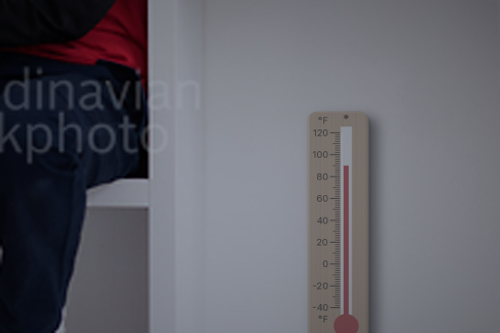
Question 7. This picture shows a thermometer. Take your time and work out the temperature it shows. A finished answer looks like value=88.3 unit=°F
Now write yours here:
value=90 unit=°F
